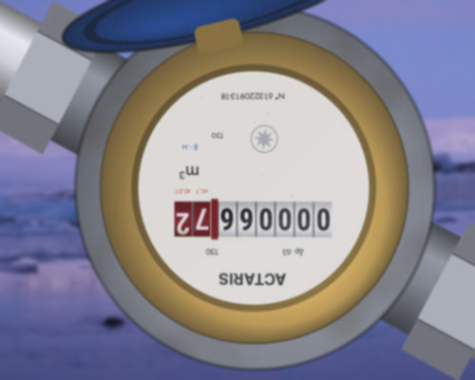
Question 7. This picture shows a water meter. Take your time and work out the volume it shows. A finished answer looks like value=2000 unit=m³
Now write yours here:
value=66.72 unit=m³
